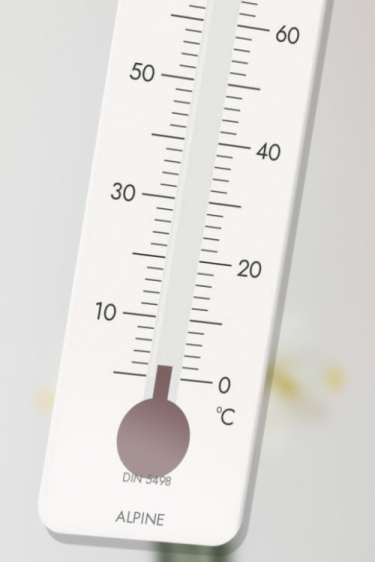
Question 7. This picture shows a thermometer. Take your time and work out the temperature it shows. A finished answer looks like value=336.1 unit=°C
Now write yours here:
value=2 unit=°C
